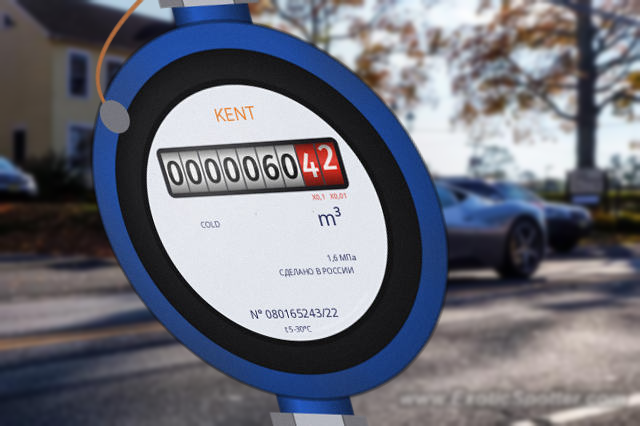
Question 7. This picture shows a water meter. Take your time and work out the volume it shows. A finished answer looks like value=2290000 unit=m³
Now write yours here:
value=60.42 unit=m³
